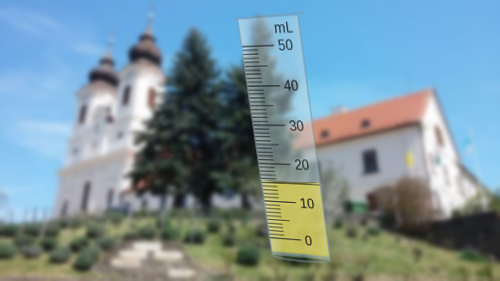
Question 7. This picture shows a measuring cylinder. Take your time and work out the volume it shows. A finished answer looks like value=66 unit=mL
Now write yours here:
value=15 unit=mL
